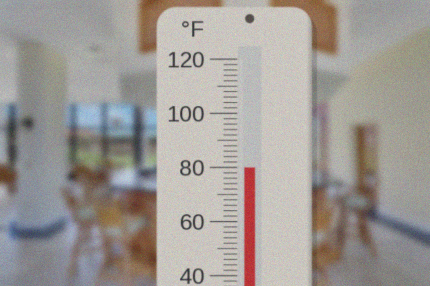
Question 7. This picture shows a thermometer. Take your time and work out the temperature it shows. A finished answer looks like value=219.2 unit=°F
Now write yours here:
value=80 unit=°F
